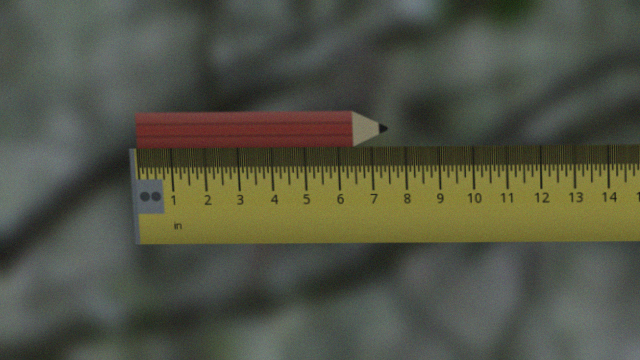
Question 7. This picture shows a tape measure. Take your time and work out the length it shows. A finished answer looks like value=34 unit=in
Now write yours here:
value=7.5 unit=in
